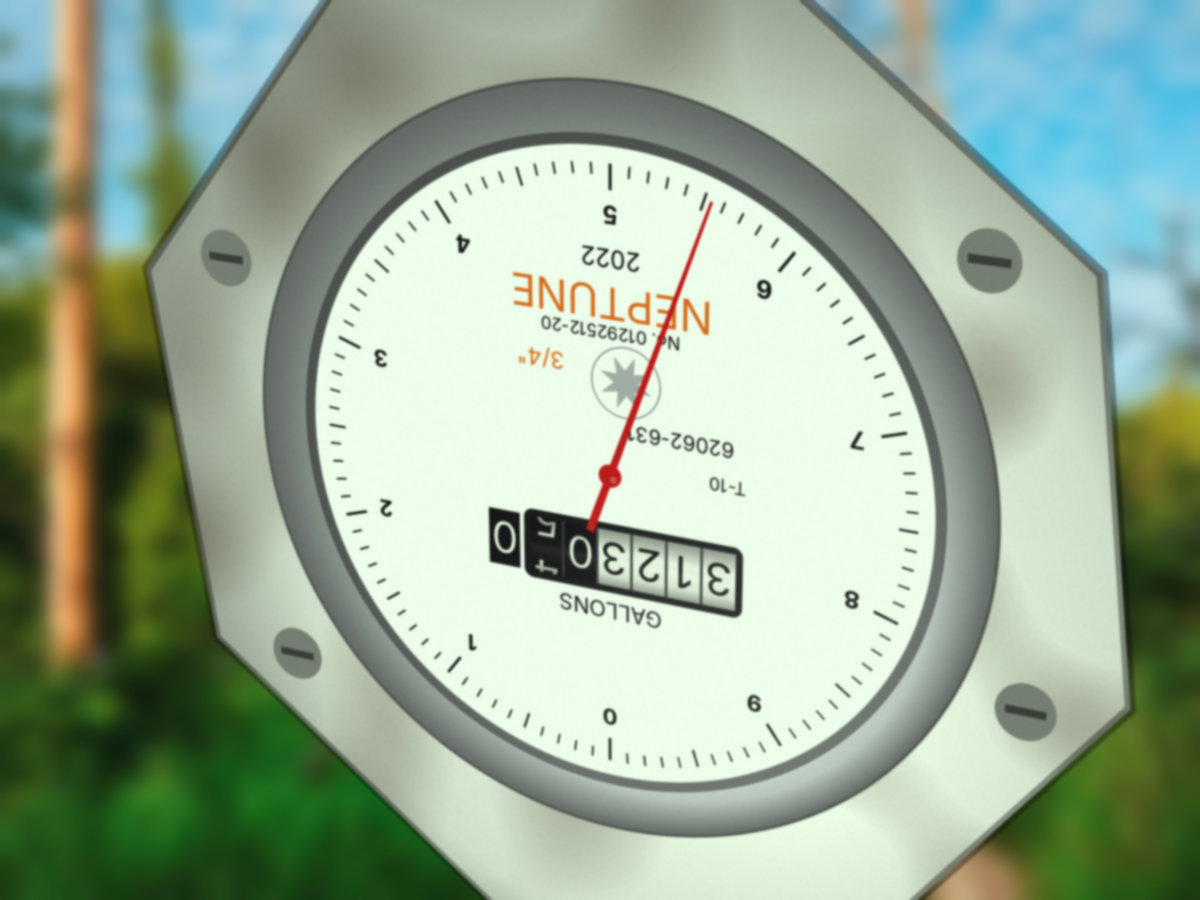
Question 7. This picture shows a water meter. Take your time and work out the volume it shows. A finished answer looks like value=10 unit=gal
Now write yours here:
value=3123045.5 unit=gal
